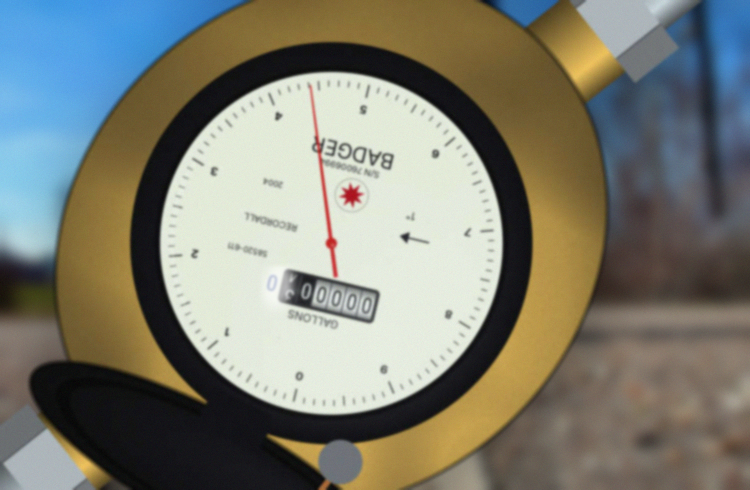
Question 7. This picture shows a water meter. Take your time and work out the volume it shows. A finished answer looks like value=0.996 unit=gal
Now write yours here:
value=34.4 unit=gal
